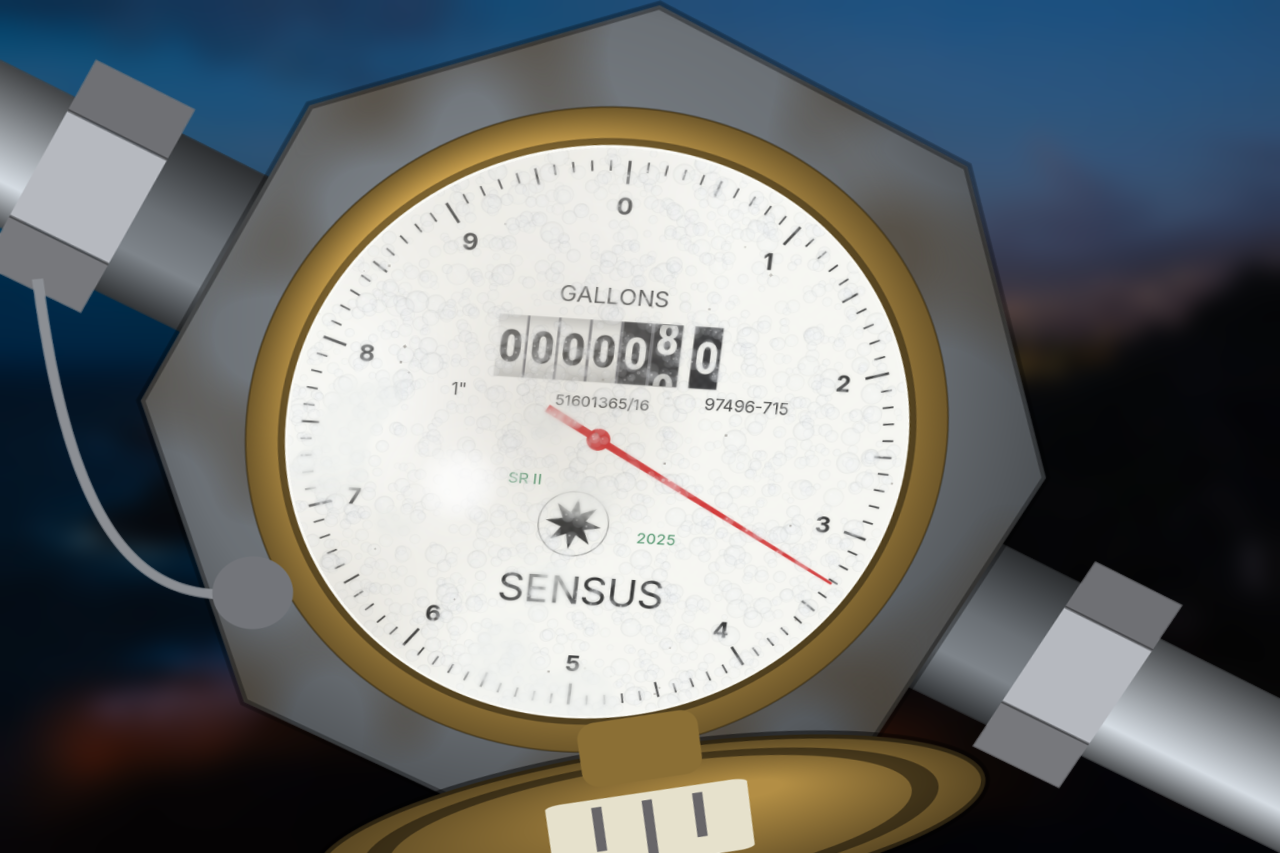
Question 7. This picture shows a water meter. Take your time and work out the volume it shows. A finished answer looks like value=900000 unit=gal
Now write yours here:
value=83.3 unit=gal
